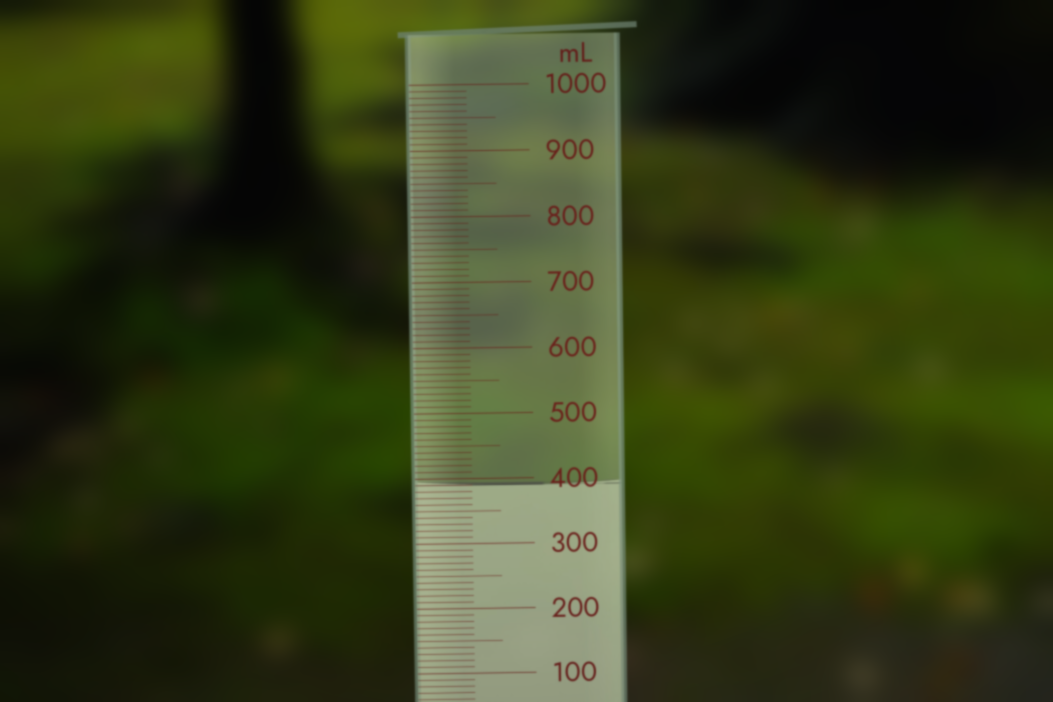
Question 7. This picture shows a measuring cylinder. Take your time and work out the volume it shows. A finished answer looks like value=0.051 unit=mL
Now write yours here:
value=390 unit=mL
